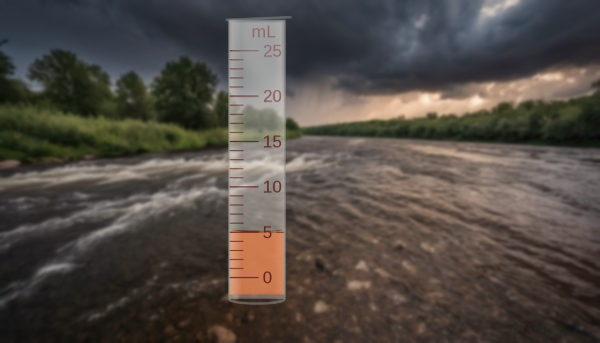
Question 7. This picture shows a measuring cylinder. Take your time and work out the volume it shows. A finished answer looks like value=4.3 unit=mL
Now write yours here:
value=5 unit=mL
